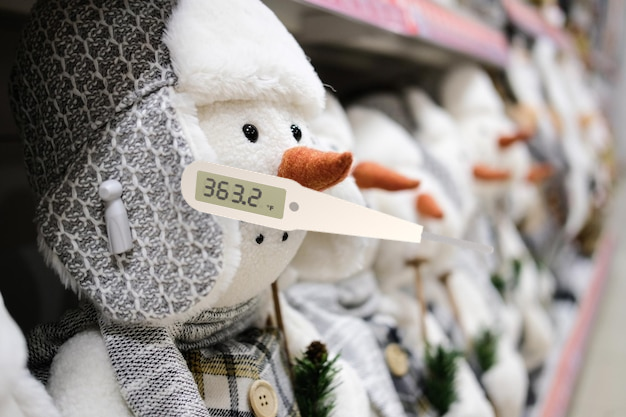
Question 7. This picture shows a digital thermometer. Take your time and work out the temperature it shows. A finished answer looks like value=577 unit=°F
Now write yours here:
value=363.2 unit=°F
